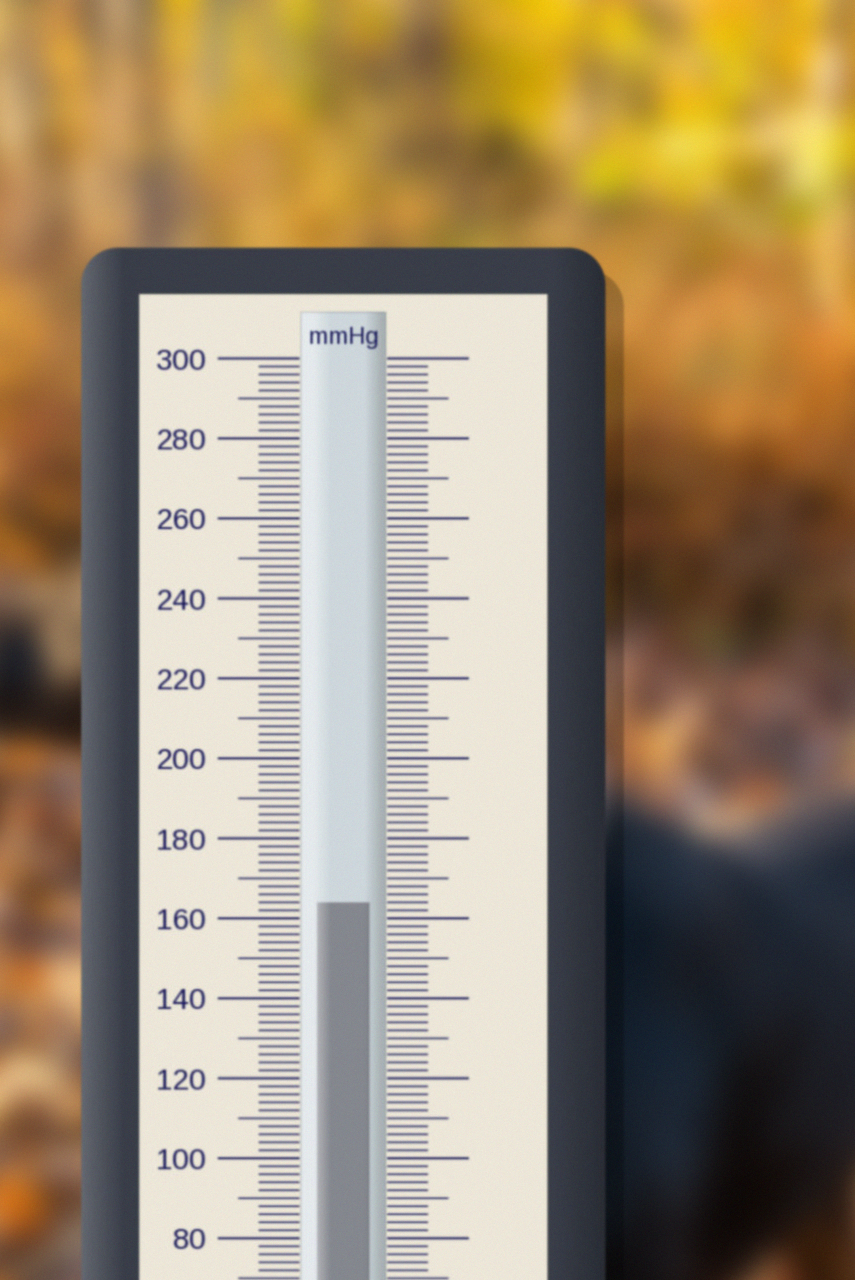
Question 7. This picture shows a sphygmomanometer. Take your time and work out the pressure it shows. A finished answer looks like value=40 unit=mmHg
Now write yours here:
value=164 unit=mmHg
